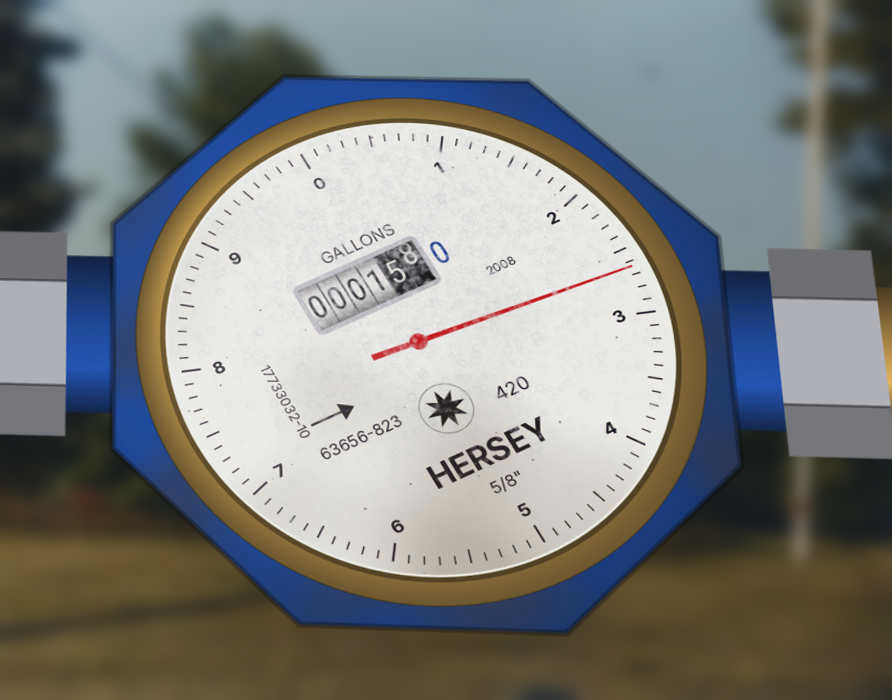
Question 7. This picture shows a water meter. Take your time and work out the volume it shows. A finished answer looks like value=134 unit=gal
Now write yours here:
value=1582.6 unit=gal
